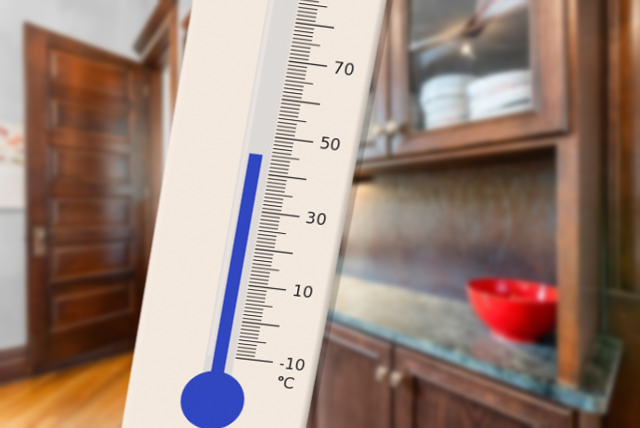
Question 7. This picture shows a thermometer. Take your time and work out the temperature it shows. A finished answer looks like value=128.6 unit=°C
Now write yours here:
value=45 unit=°C
